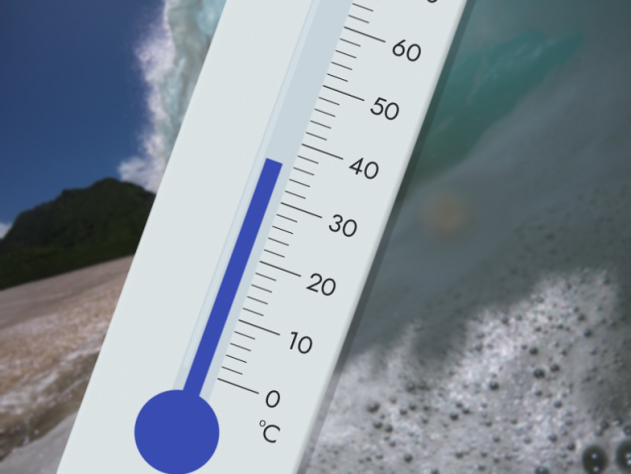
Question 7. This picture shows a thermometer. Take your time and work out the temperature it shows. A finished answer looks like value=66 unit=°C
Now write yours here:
value=36 unit=°C
